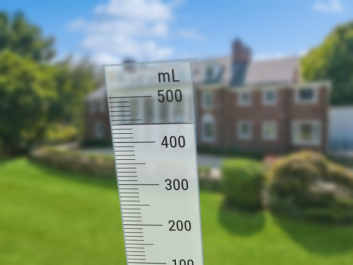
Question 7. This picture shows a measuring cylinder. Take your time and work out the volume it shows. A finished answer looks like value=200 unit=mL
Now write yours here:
value=440 unit=mL
